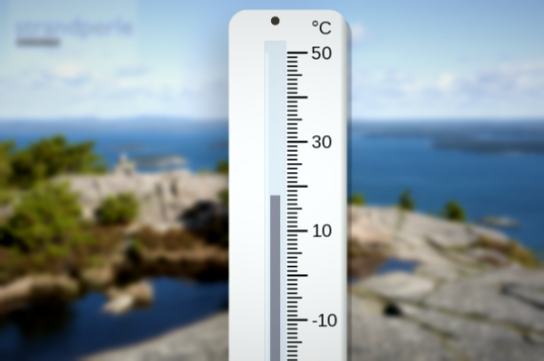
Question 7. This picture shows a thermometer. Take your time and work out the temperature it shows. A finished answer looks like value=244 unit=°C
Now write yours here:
value=18 unit=°C
